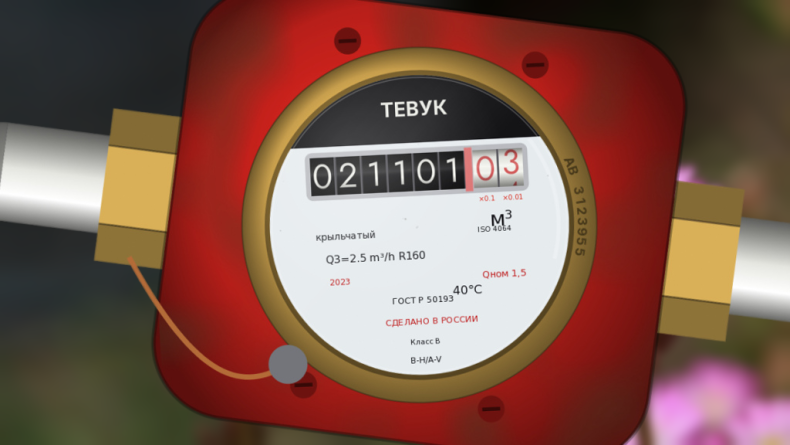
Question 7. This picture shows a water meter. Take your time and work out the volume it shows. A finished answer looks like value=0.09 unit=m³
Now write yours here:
value=21101.03 unit=m³
